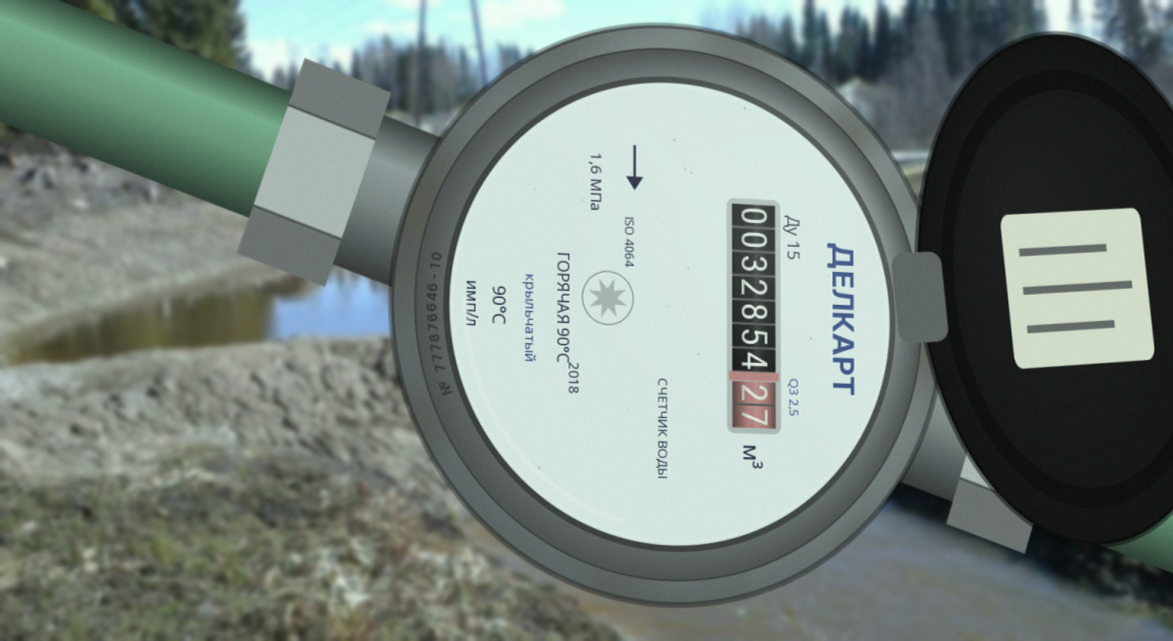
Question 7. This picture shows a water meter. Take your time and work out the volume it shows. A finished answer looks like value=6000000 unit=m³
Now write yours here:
value=32854.27 unit=m³
